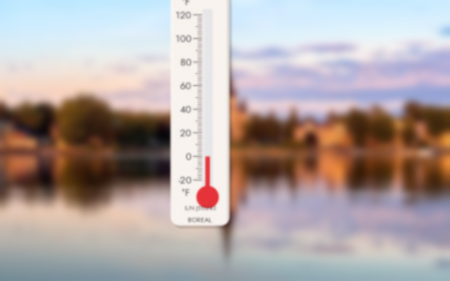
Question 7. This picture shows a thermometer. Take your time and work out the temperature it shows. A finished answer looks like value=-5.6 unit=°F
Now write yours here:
value=0 unit=°F
